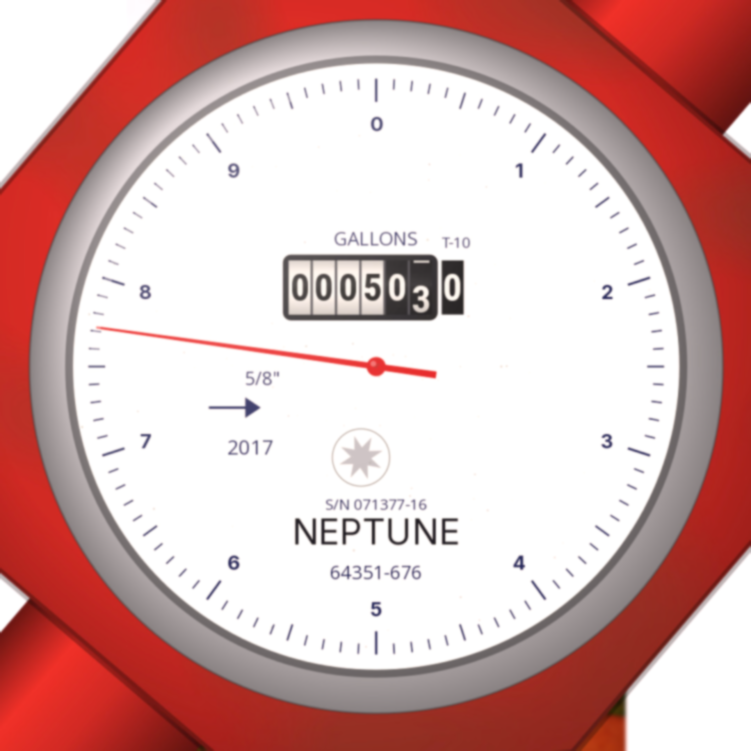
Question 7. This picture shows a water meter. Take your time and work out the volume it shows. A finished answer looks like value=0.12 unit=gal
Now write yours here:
value=5027.7 unit=gal
